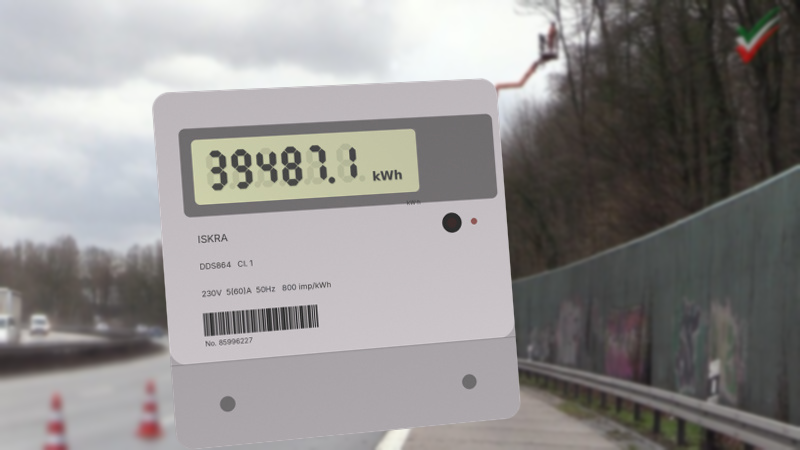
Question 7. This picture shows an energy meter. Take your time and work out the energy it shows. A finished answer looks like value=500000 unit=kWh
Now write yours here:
value=39487.1 unit=kWh
